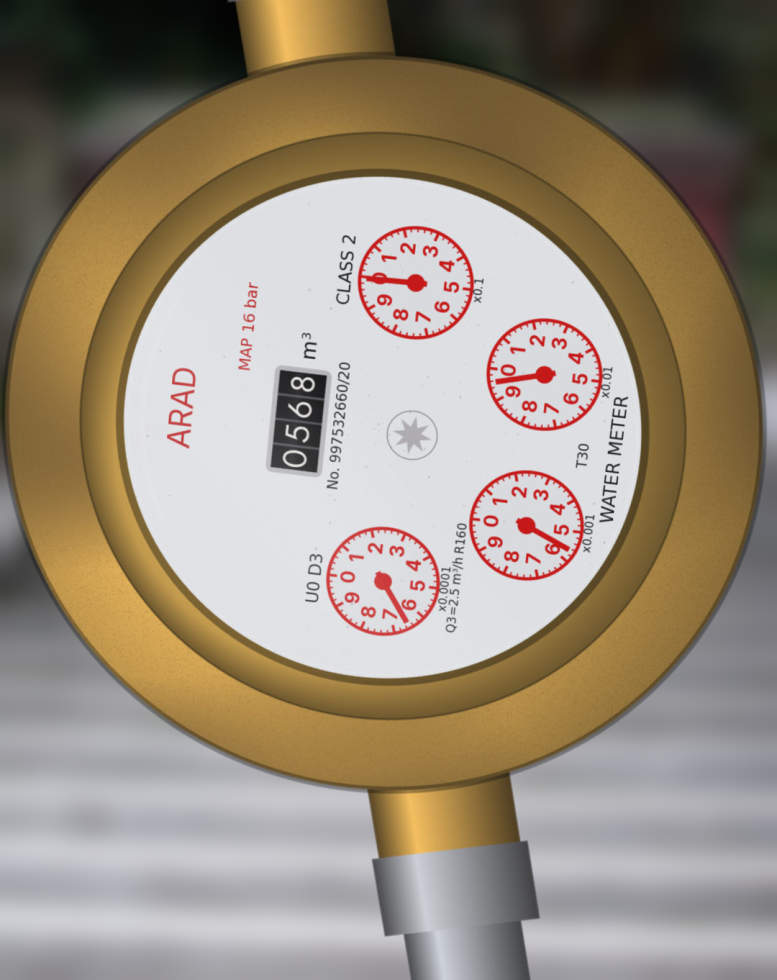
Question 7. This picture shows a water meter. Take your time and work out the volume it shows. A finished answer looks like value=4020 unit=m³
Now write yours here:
value=567.9956 unit=m³
